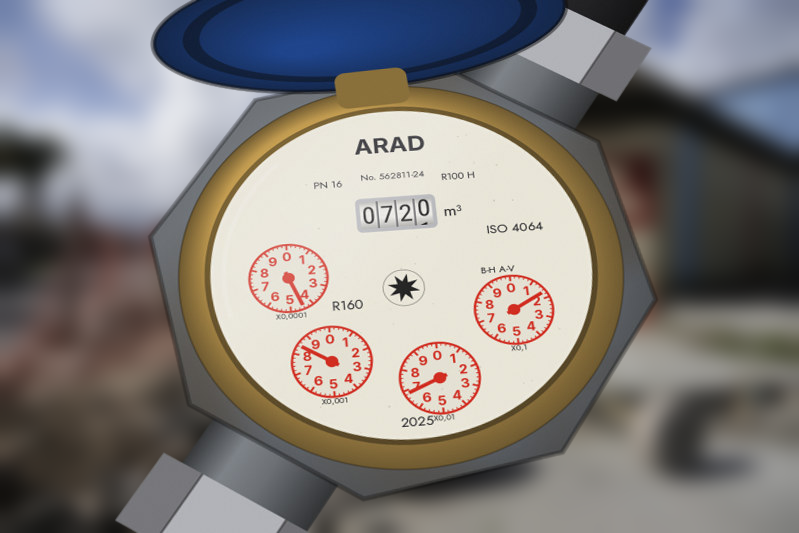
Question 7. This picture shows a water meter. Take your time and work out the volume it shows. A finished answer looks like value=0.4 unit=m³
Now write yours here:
value=720.1684 unit=m³
